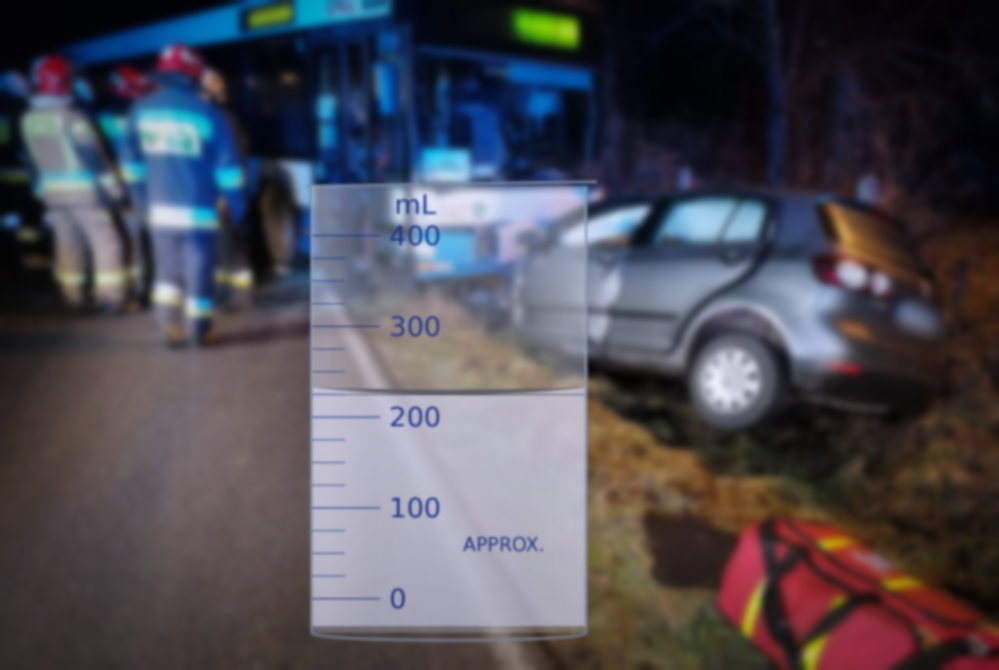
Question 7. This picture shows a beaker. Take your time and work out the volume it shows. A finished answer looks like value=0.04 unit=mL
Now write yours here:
value=225 unit=mL
